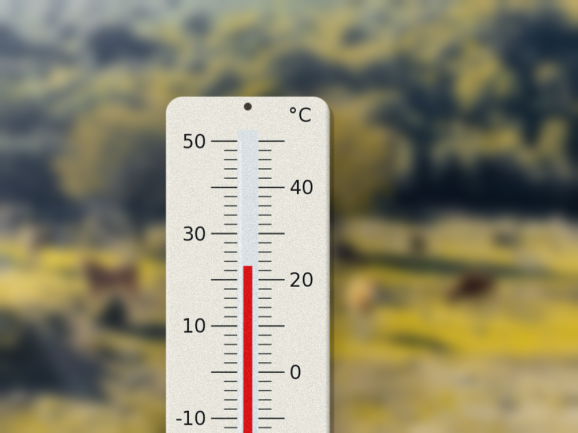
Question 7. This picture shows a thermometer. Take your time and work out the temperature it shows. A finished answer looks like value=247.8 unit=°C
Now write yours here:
value=23 unit=°C
